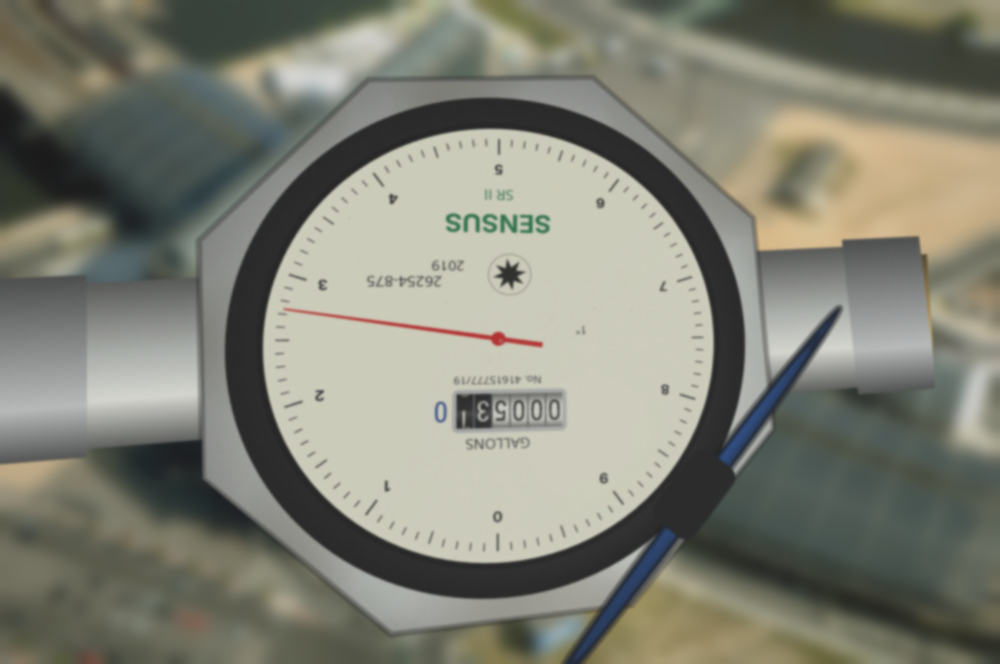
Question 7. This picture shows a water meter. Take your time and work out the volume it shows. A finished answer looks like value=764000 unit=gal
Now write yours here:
value=5312.7 unit=gal
